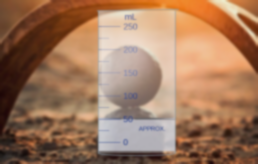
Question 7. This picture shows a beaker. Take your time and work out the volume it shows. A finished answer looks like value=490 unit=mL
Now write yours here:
value=50 unit=mL
